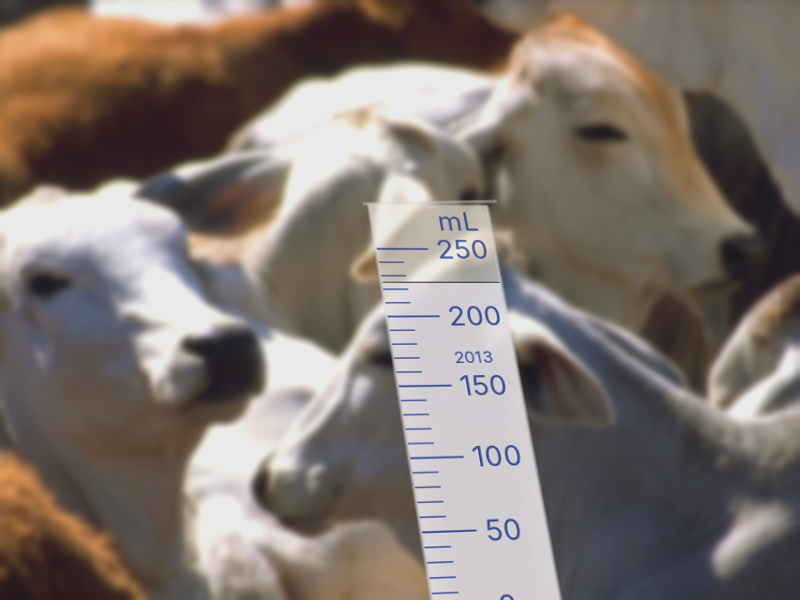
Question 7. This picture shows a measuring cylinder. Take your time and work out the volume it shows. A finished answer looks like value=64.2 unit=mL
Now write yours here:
value=225 unit=mL
